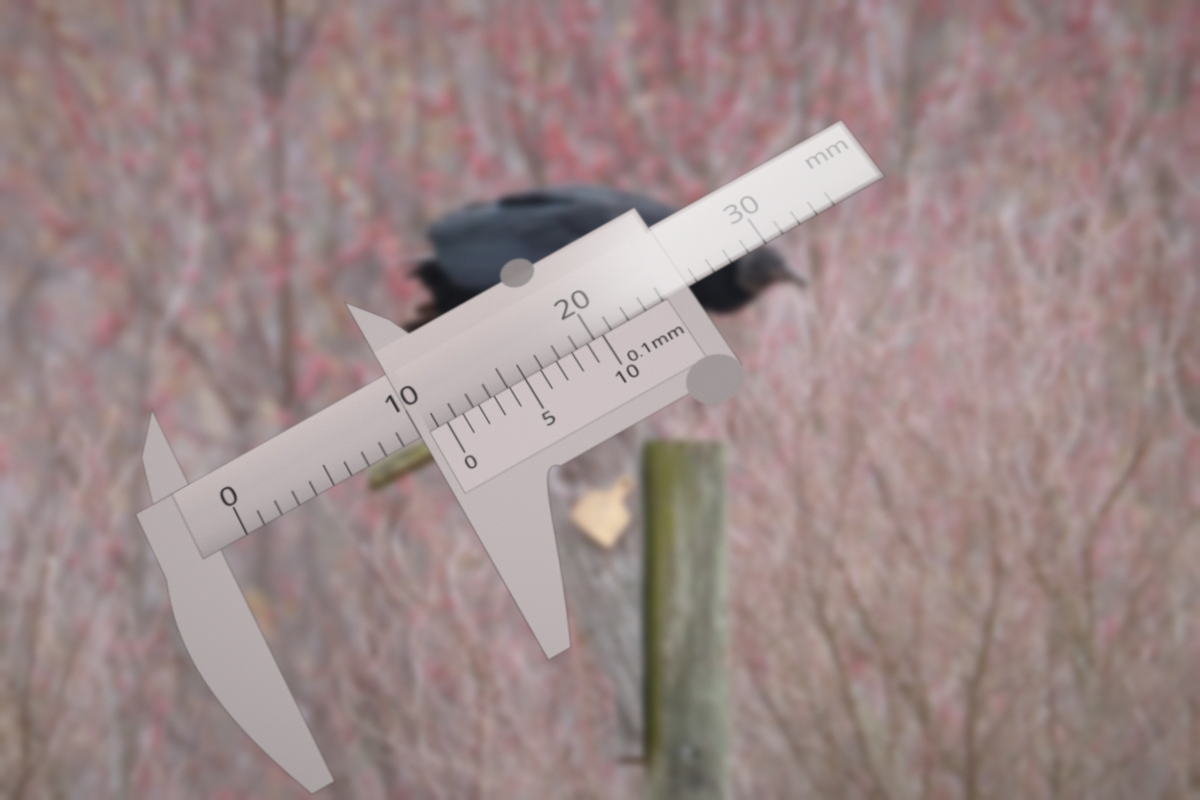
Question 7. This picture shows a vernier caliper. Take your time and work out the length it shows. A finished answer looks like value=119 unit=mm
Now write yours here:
value=11.5 unit=mm
